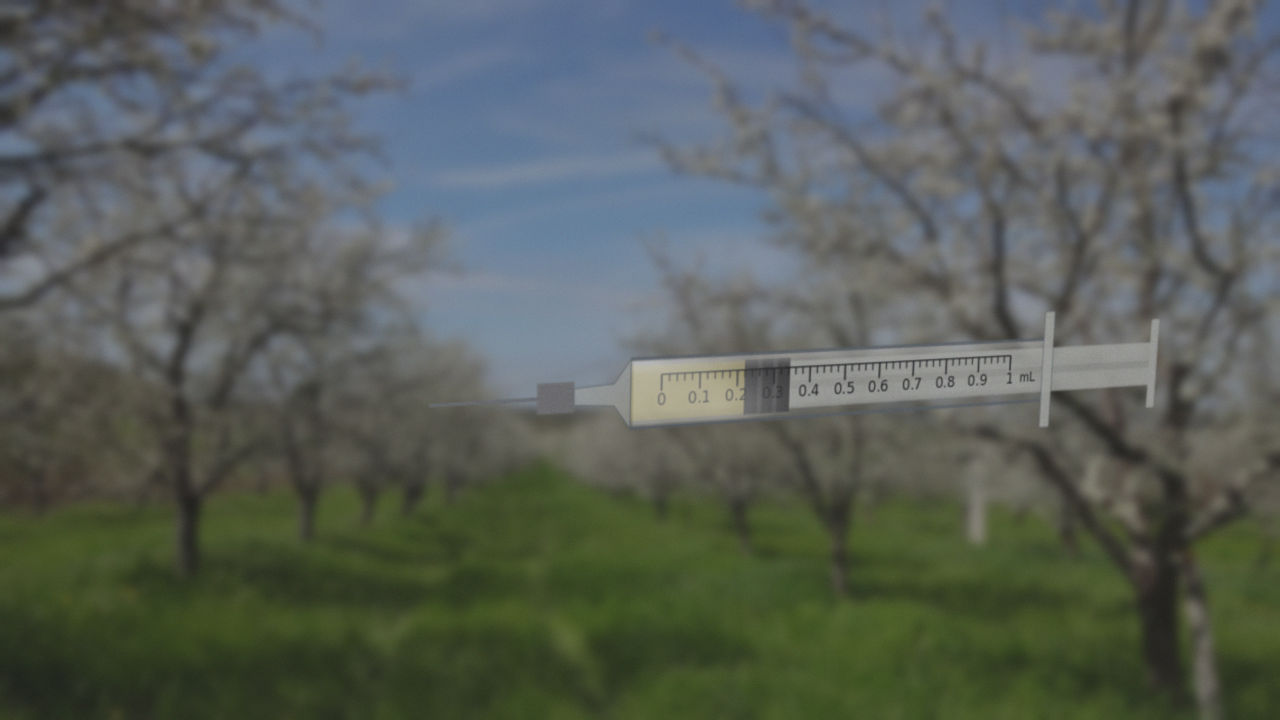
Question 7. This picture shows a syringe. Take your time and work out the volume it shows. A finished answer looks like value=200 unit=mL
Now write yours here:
value=0.22 unit=mL
